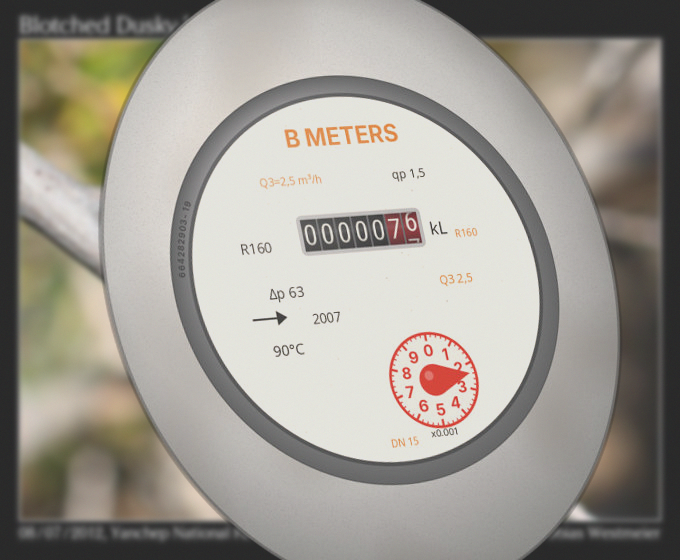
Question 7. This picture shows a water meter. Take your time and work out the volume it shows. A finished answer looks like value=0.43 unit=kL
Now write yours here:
value=0.762 unit=kL
